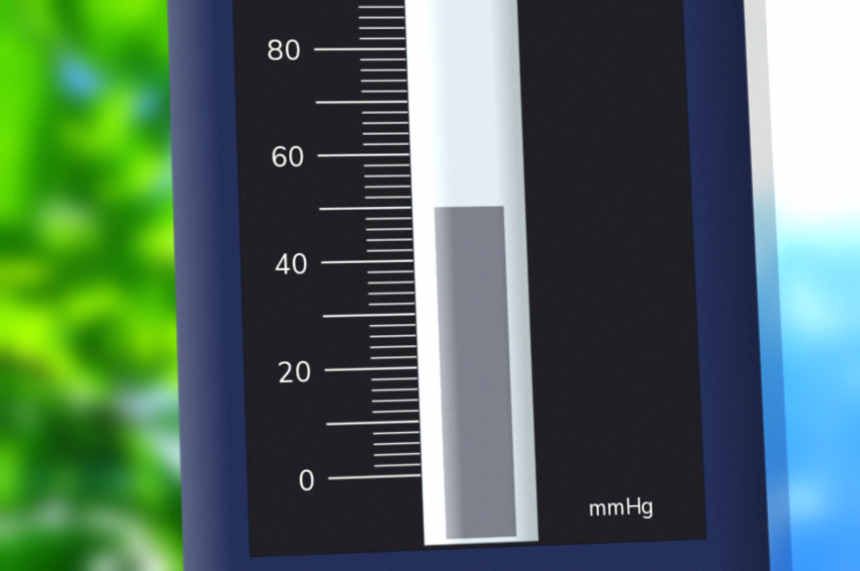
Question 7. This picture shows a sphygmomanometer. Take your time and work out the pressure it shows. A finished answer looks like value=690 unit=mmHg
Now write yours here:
value=50 unit=mmHg
